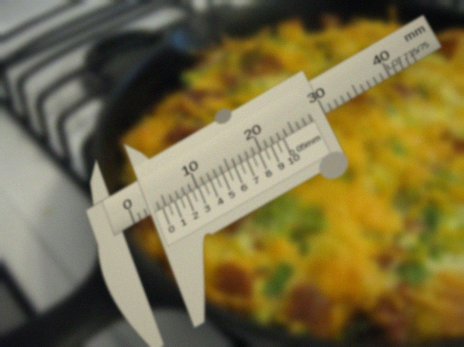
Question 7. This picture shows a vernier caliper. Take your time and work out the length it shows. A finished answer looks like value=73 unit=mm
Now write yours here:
value=4.5 unit=mm
